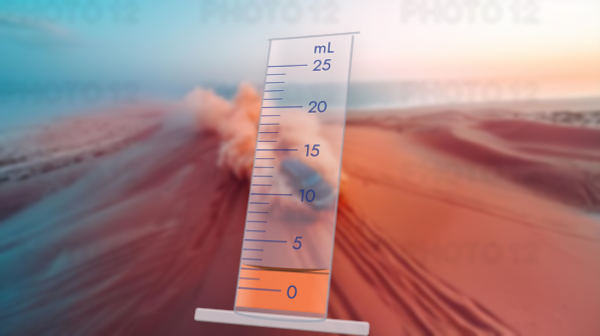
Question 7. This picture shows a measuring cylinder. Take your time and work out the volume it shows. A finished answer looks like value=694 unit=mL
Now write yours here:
value=2 unit=mL
